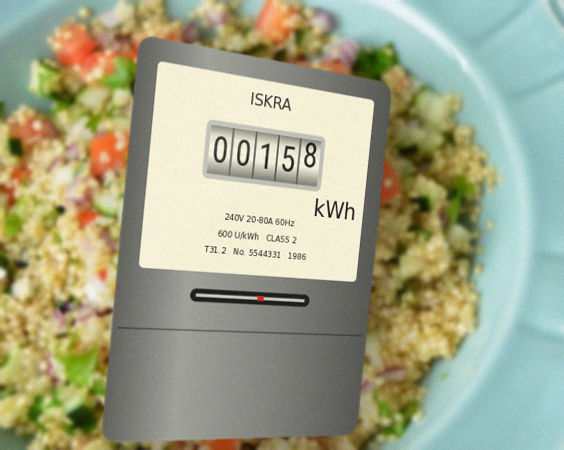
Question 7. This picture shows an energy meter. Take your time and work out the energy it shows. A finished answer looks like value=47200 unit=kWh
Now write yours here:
value=158 unit=kWh
